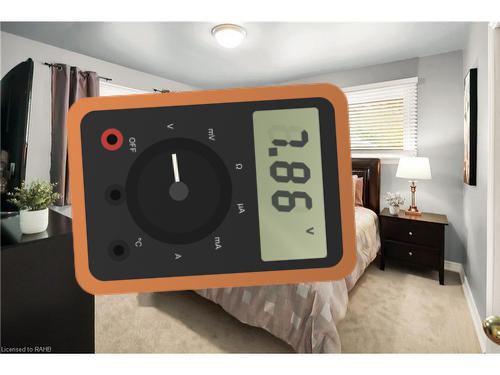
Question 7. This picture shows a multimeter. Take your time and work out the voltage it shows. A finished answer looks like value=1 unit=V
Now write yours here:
value=7.86 unit=V
